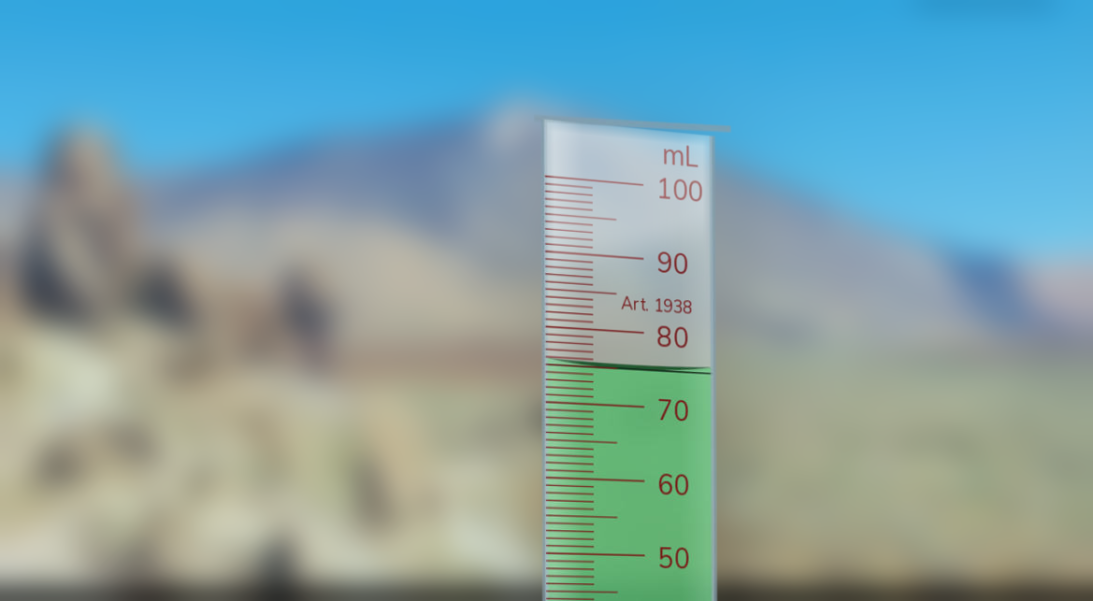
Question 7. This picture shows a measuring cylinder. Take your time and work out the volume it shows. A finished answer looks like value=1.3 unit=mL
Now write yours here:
value=75 unit=mL
